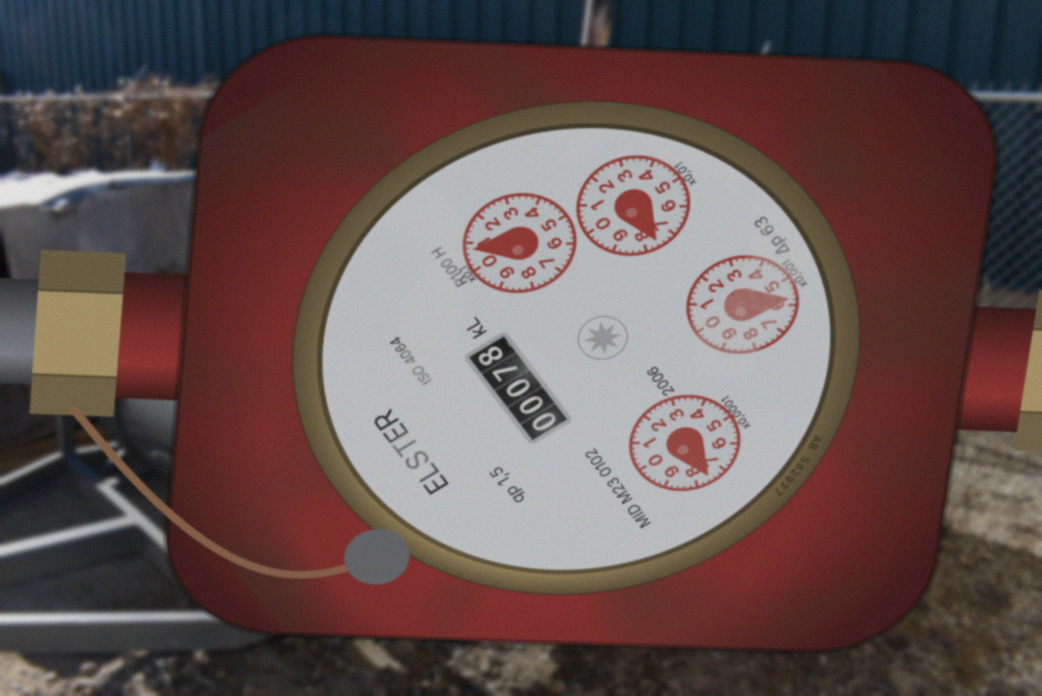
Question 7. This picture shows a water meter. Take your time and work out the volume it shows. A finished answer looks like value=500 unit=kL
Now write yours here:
value=78.0757 unit=kL
